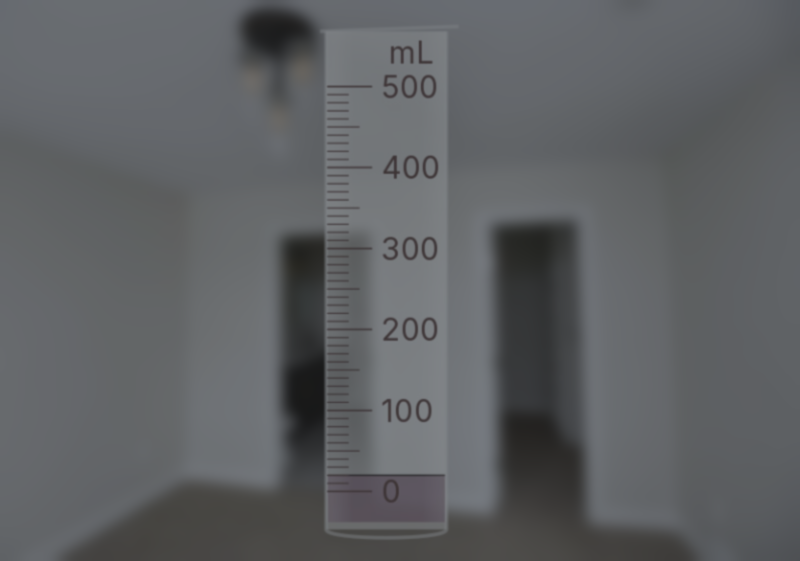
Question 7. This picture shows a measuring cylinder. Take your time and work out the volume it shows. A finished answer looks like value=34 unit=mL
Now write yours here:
value=20 unit=mL
